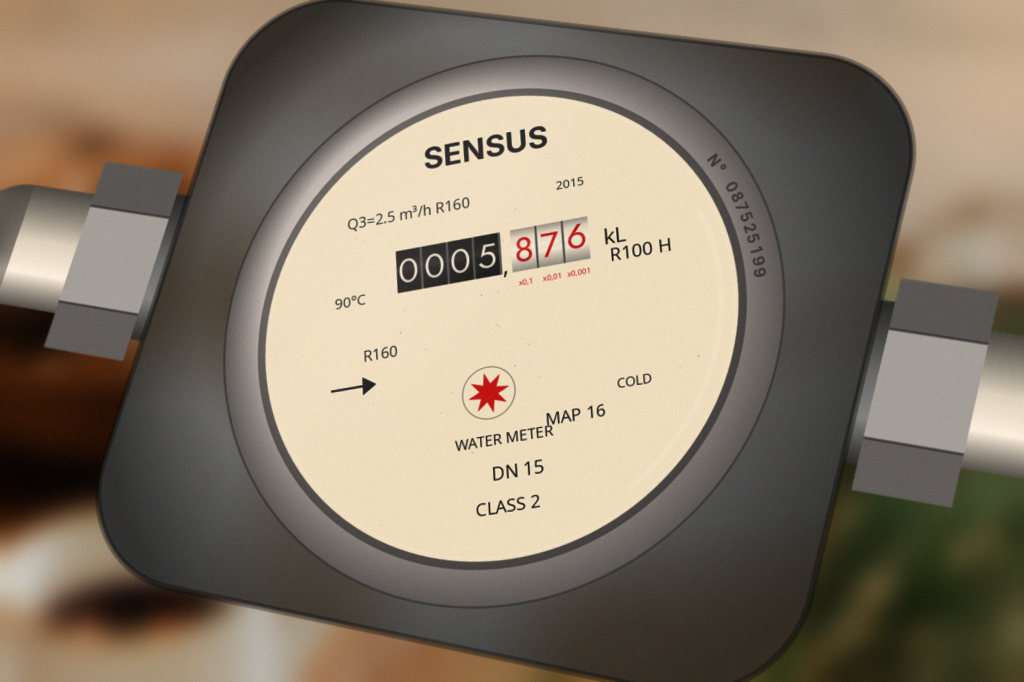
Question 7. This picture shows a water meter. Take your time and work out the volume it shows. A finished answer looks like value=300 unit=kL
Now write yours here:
value=5.876 unit=kL
